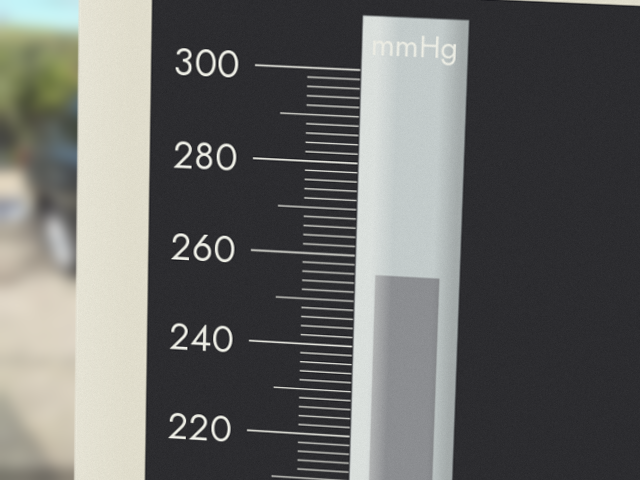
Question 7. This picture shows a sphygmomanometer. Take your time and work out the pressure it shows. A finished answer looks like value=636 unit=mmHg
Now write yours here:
value=256 unit=mmHg
